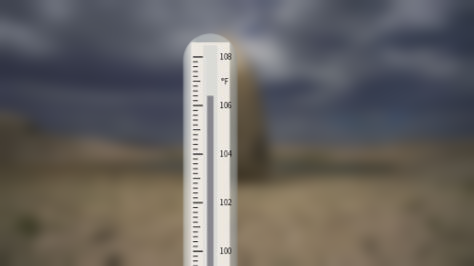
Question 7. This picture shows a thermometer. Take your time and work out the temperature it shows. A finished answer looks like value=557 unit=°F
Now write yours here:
value=106.4 unit=°F
